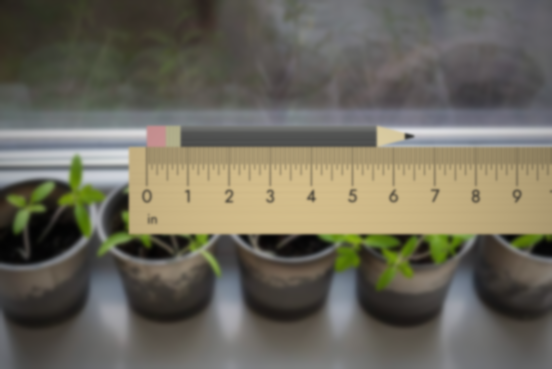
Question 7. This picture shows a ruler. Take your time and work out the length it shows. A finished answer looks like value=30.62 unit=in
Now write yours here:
value=6.5 unit=in
